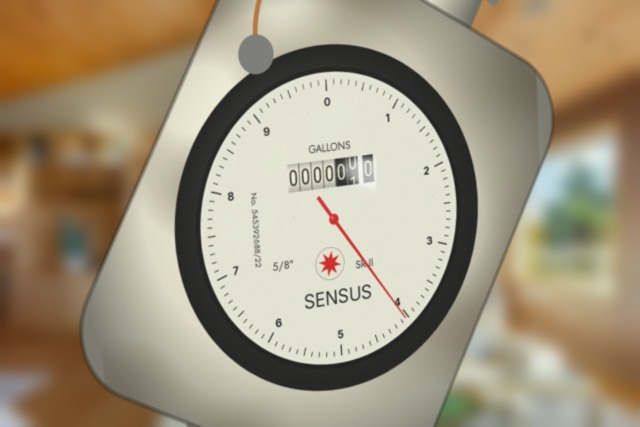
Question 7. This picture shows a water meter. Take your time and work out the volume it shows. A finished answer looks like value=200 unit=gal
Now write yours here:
value=4.0 unit=gal
